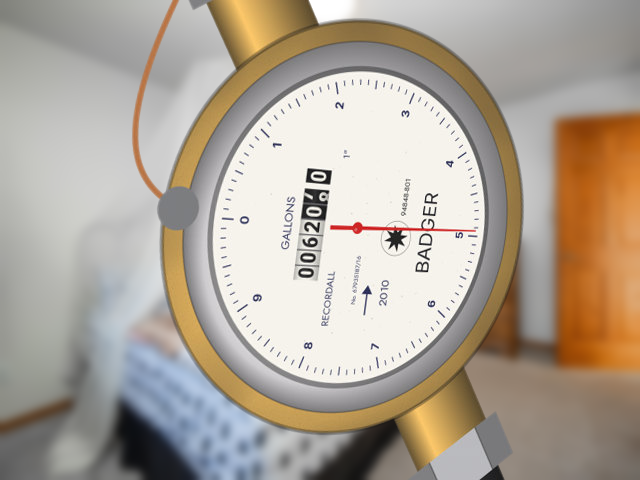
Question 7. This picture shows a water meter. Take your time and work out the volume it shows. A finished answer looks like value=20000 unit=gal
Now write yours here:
value=62074.9 unit=gal
